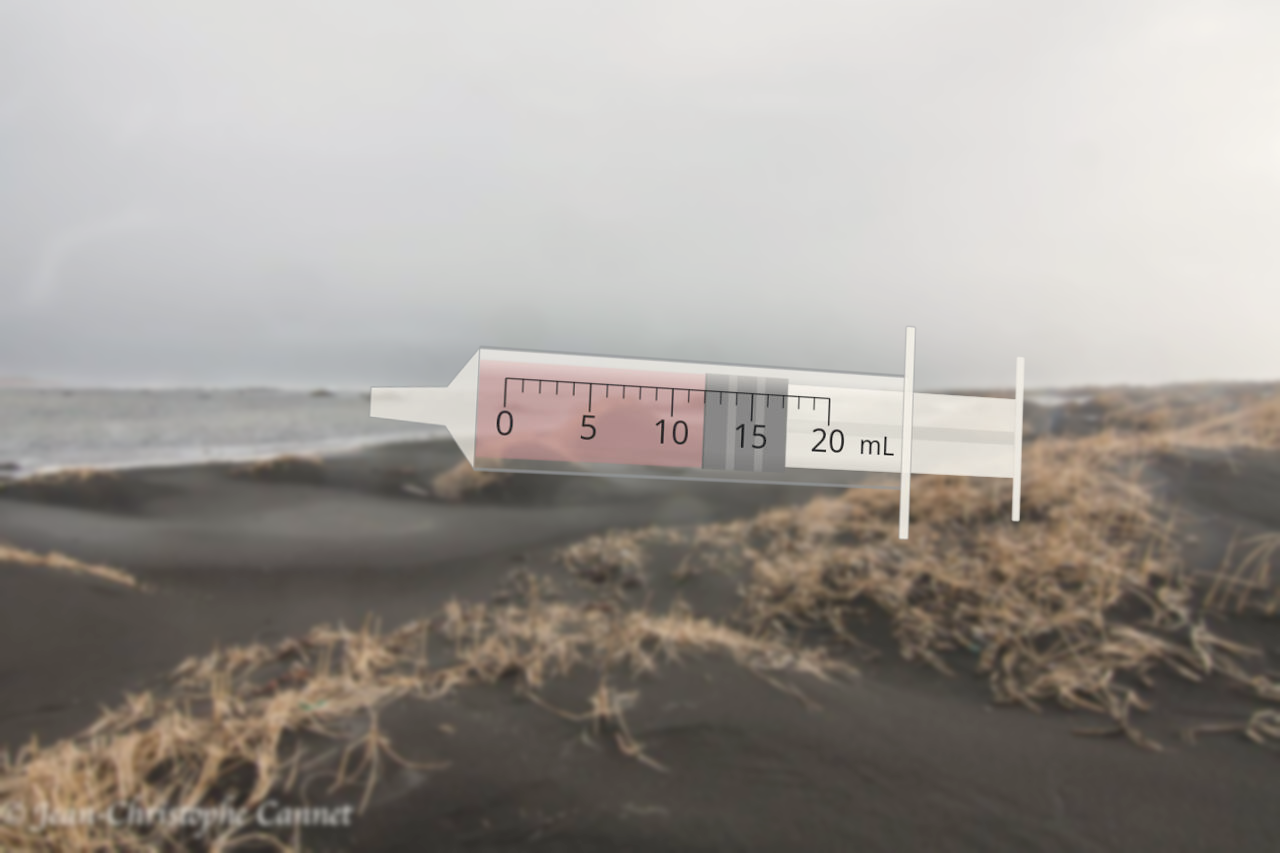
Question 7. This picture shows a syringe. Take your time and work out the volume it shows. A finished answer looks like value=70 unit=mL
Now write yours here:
value=12 unit=mL
